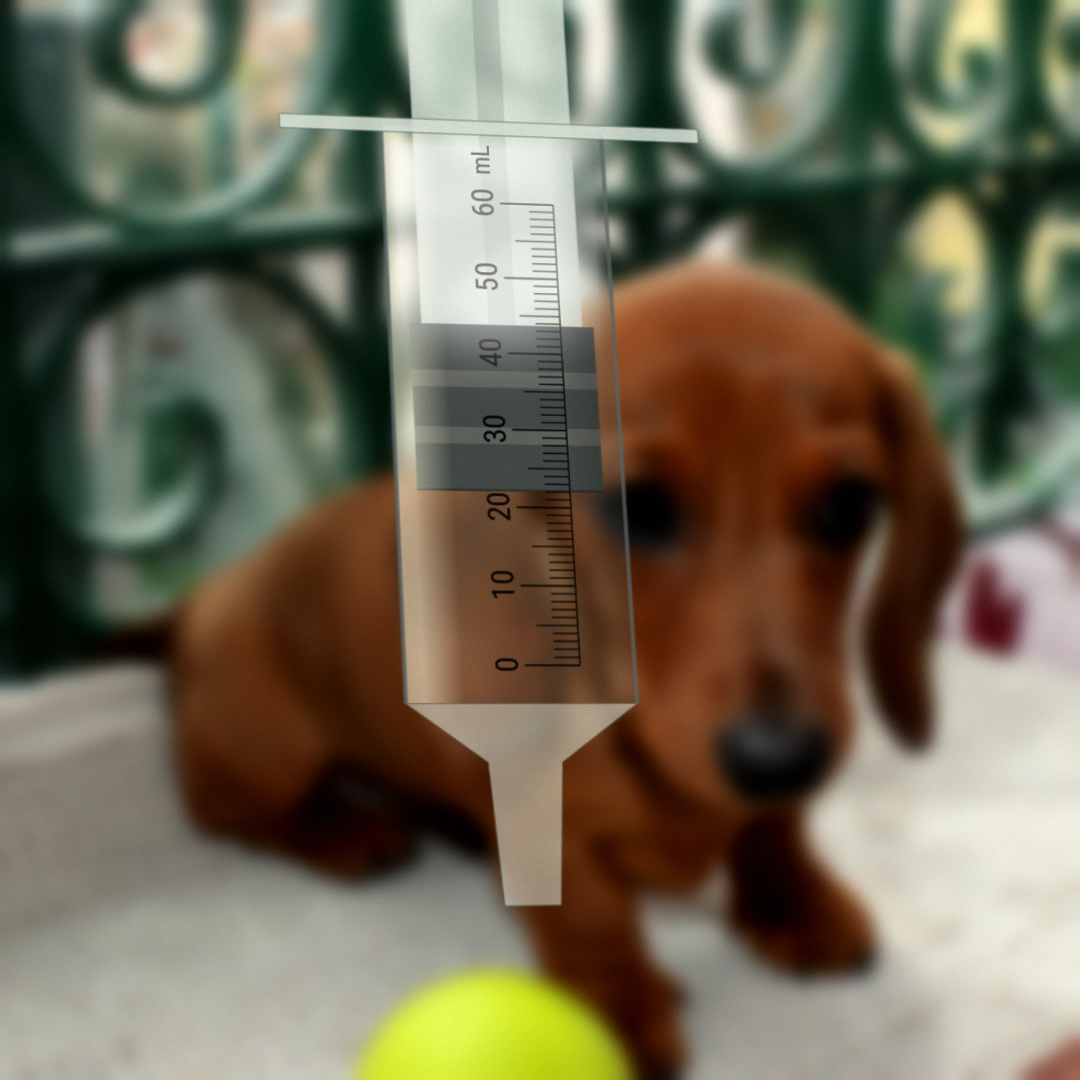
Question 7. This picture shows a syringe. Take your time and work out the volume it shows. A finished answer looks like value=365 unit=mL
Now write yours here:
value=22 unit=mL
